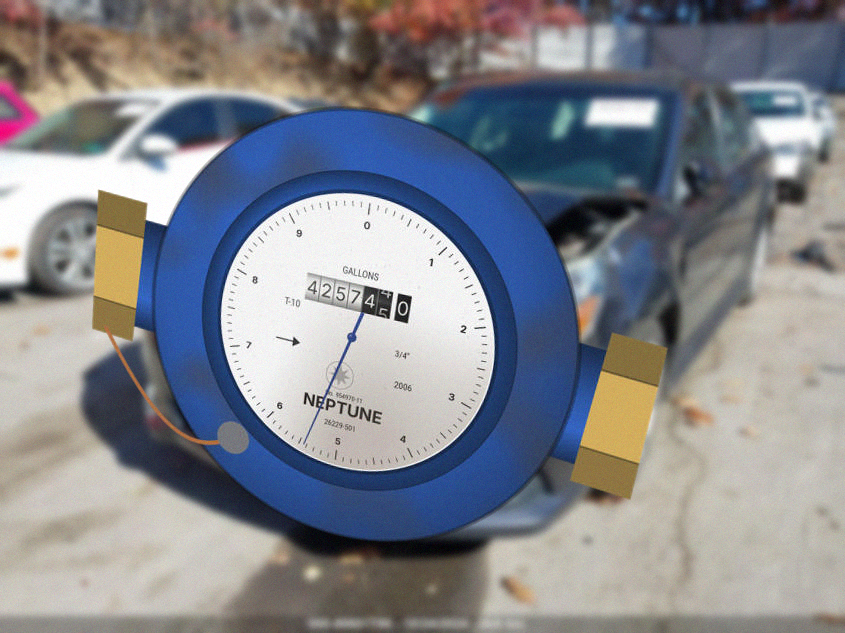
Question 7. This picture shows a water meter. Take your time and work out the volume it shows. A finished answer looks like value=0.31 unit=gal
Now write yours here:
value=4257445.4 unit=gal
